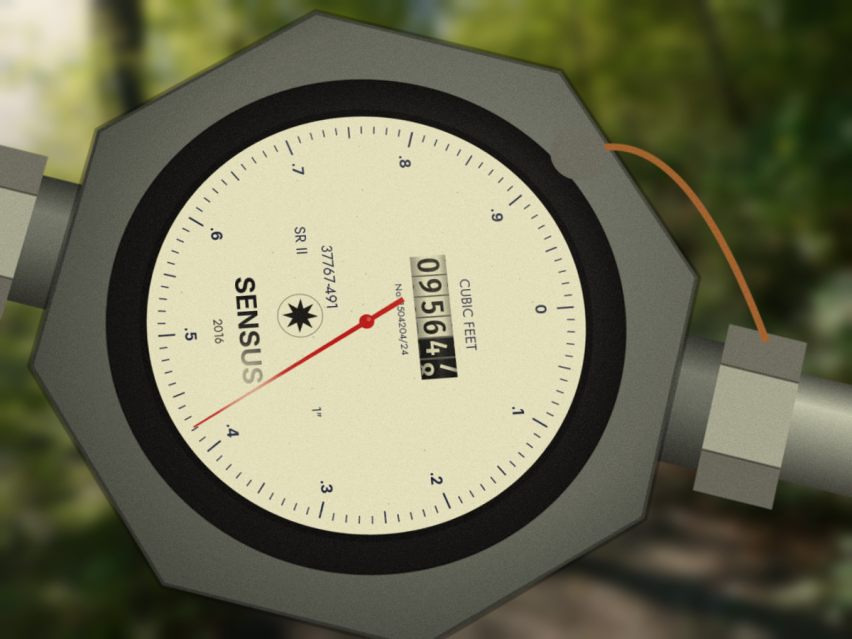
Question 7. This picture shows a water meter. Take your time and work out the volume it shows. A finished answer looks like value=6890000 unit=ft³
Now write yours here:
value=95647.42 unit=ft³
